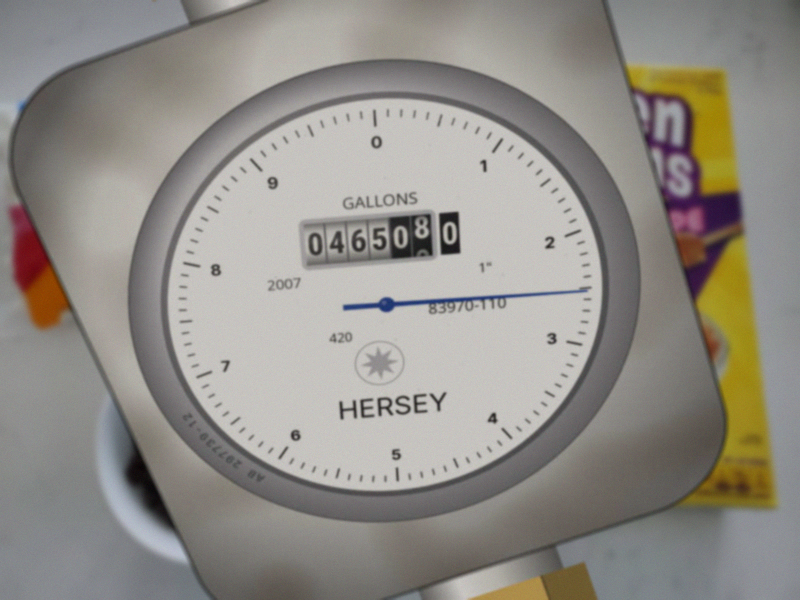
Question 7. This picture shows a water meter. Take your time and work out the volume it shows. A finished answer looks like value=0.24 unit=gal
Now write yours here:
value=465082.5 unit=gal
